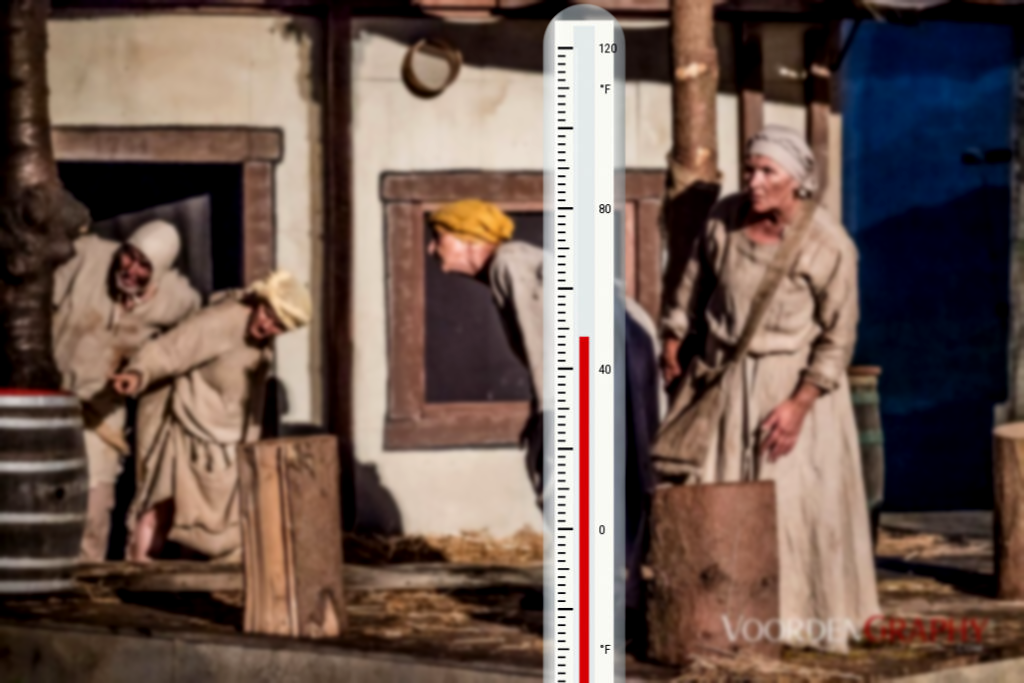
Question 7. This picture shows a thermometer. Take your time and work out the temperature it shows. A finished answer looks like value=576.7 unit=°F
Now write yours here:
value=48 unit=°F
